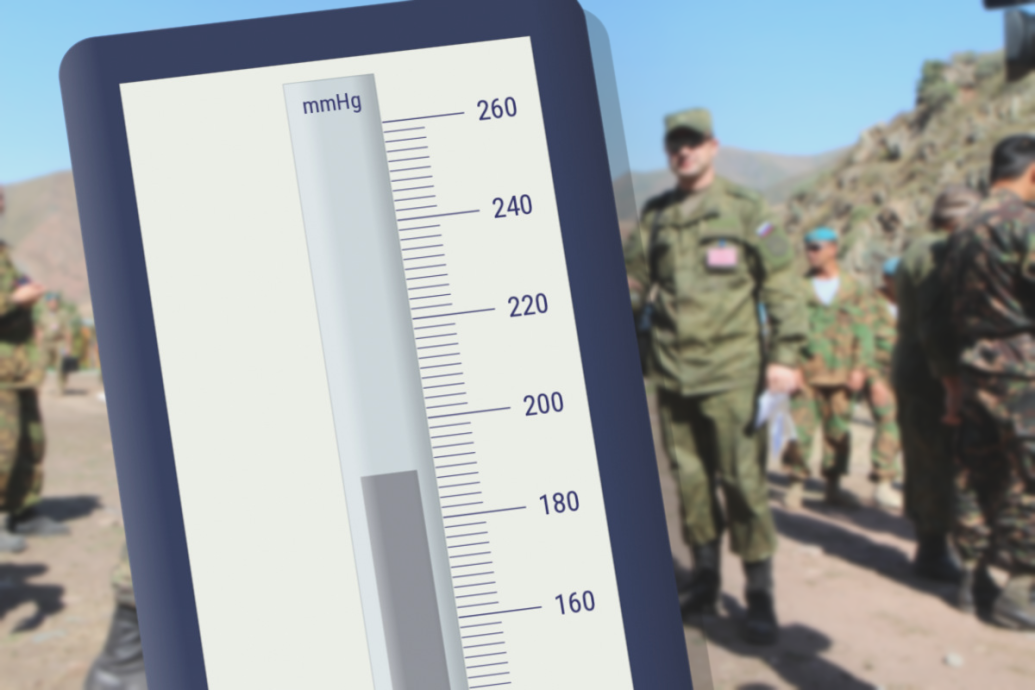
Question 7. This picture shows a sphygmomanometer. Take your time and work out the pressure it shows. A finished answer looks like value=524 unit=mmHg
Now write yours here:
value=190 unit=mmHg
